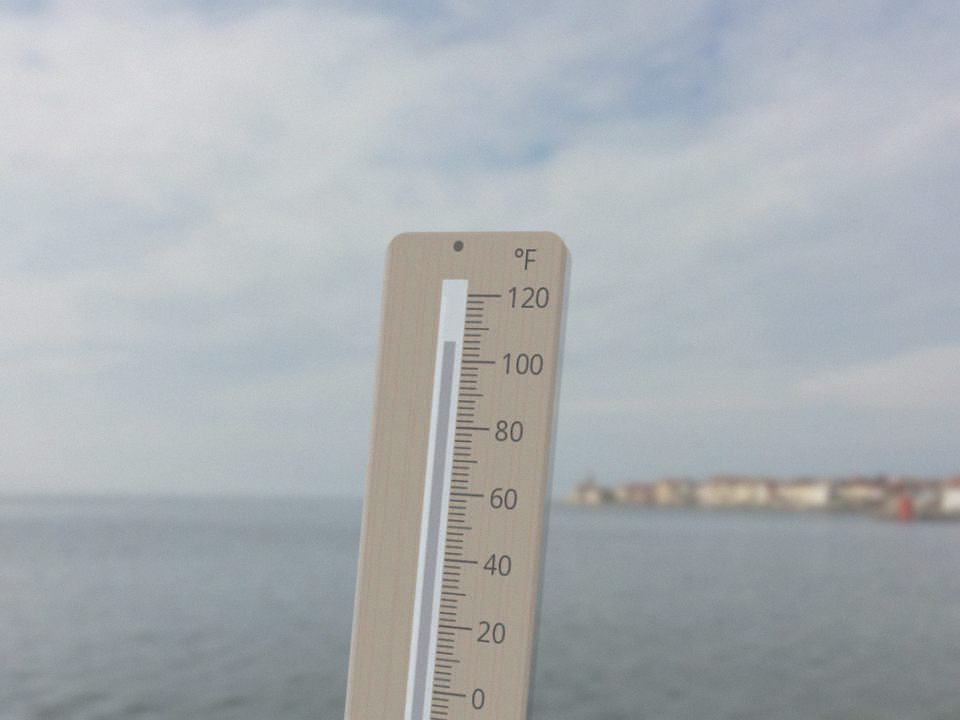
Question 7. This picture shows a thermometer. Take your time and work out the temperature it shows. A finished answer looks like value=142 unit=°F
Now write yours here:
value=106 unit=°F
